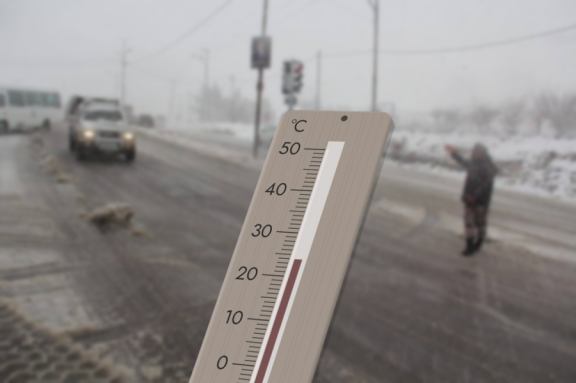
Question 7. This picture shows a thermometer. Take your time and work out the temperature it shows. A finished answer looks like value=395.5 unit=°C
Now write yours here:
value=24 unit=°C
